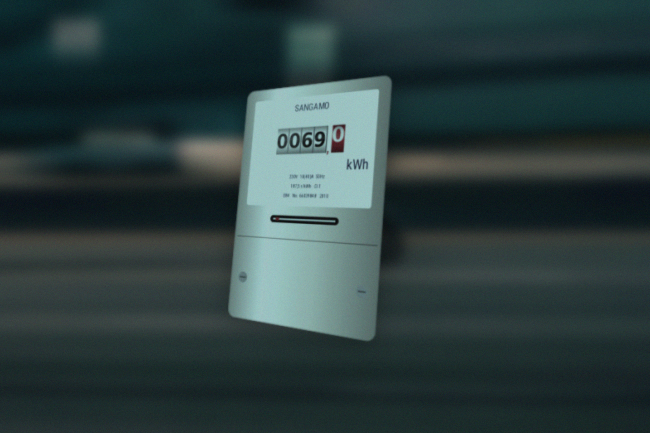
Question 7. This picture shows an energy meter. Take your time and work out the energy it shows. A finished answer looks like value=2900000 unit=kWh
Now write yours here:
value=69.0 unit=kWh
